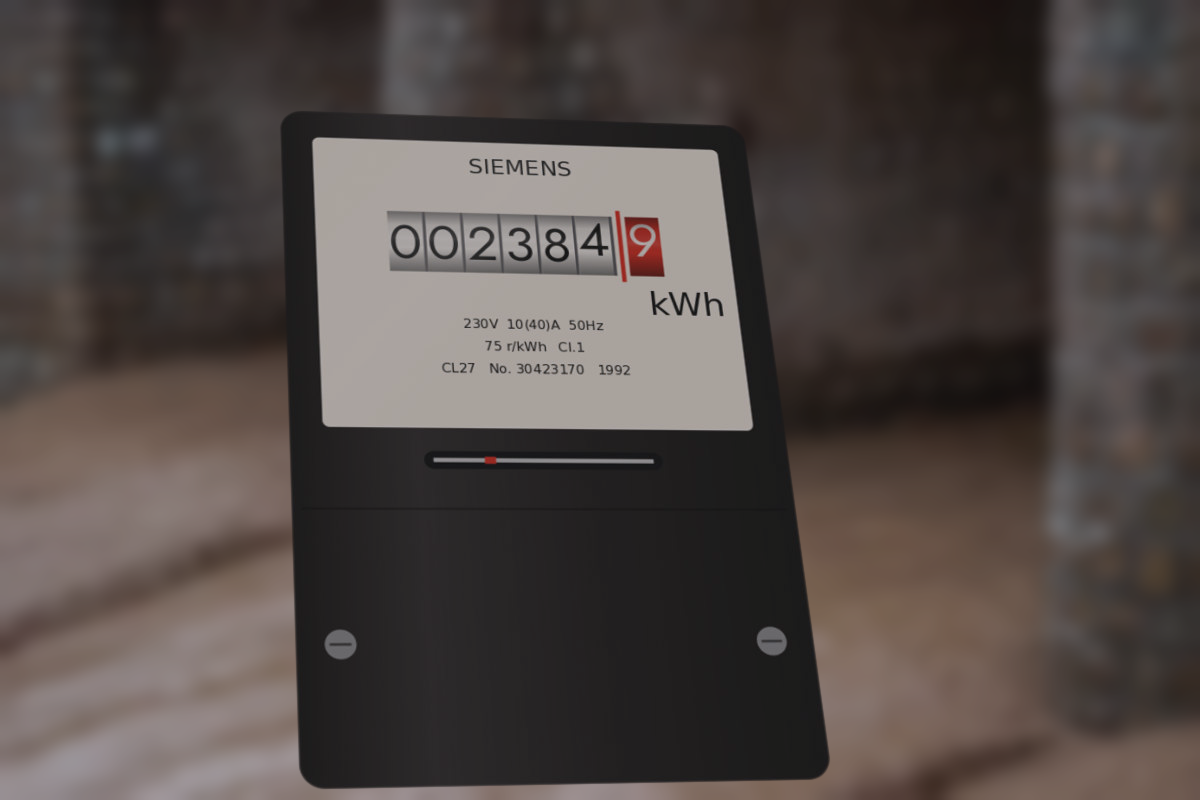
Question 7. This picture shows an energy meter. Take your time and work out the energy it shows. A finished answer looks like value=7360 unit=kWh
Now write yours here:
value=2384.9 unit=kWh
